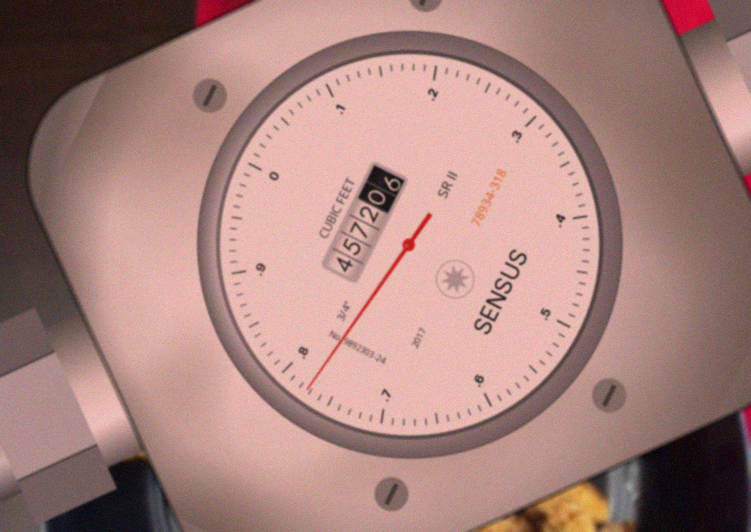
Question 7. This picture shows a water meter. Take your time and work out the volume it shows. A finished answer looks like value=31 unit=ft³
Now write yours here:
value=457205.77 unit=ft³
